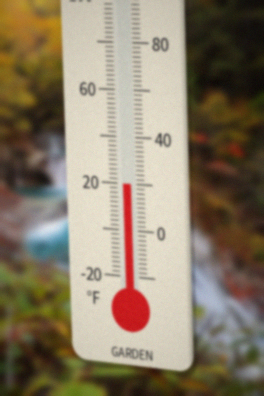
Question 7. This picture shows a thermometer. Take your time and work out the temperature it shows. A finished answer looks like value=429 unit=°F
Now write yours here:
value=20 unit=°F
